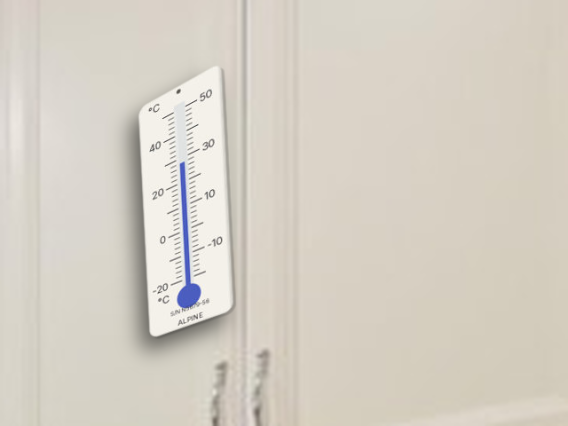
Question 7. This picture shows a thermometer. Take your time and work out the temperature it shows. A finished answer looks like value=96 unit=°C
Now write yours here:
value=28 unit=°C
